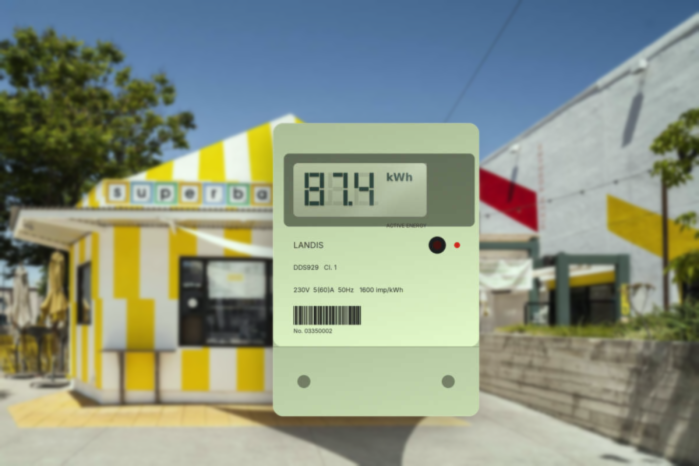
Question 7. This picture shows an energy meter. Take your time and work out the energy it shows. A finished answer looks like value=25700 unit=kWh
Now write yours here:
value=87.4 unit=kWh
